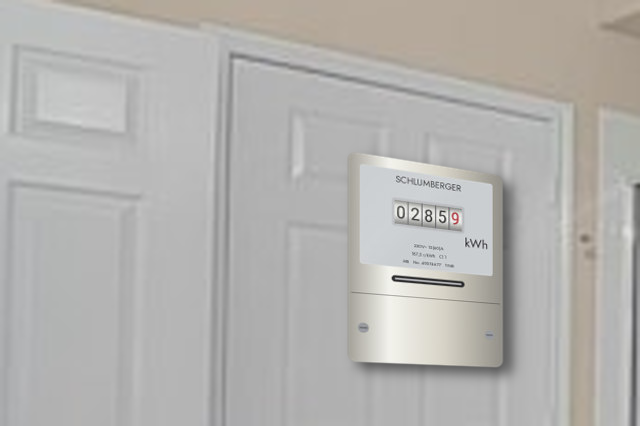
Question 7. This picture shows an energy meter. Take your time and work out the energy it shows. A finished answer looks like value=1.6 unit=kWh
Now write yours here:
value=285.9 unit=kWh
